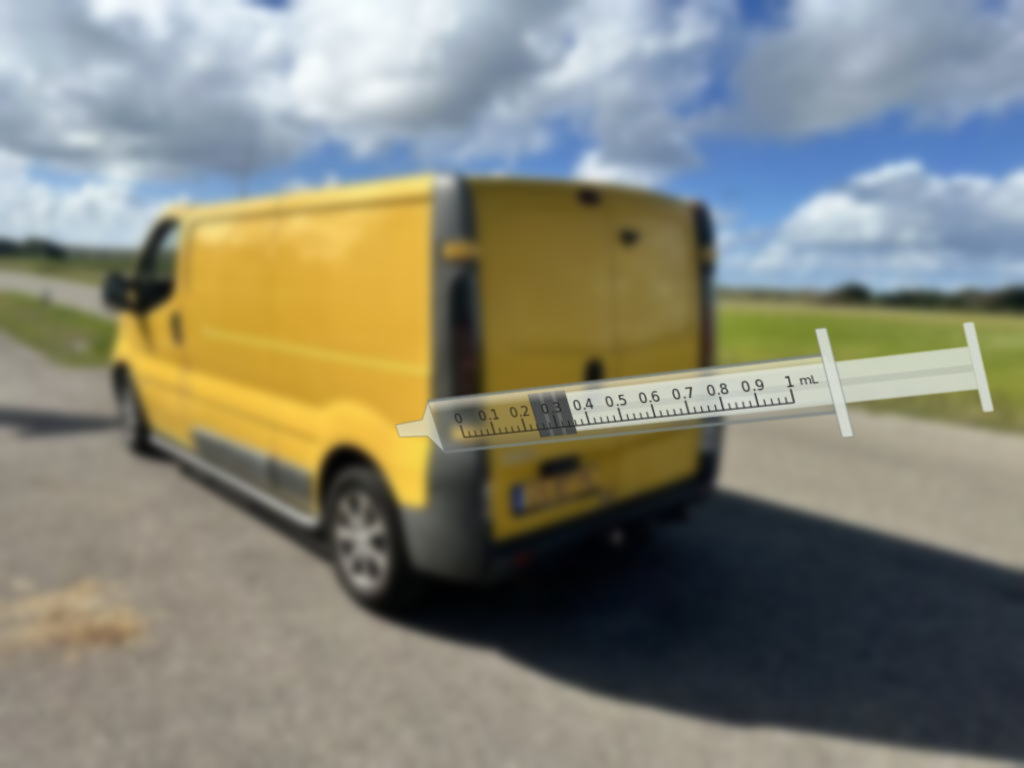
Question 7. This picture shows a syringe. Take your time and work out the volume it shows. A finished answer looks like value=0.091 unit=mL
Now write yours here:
value=0.24 unit=mL
